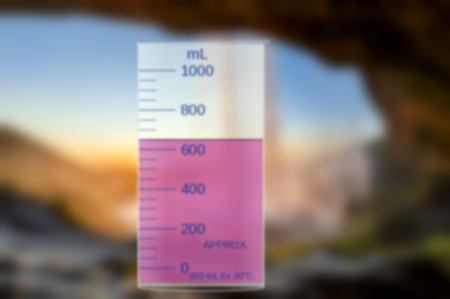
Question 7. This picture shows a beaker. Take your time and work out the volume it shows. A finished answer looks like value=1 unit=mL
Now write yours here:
value=650 unit=mL
